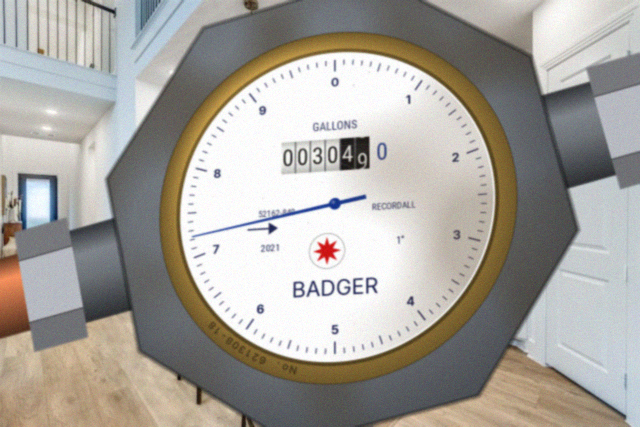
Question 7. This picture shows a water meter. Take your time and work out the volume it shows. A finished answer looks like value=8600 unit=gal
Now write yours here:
value=30487.2 unit=gal
